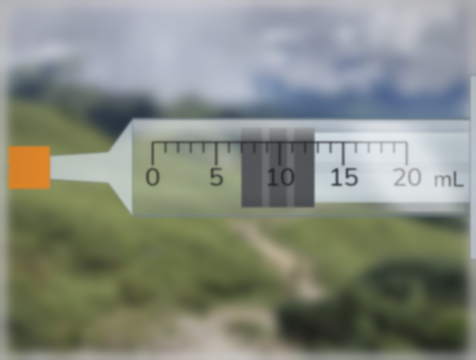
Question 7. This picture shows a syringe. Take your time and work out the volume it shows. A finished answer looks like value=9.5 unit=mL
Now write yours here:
value=7 unit=mL
